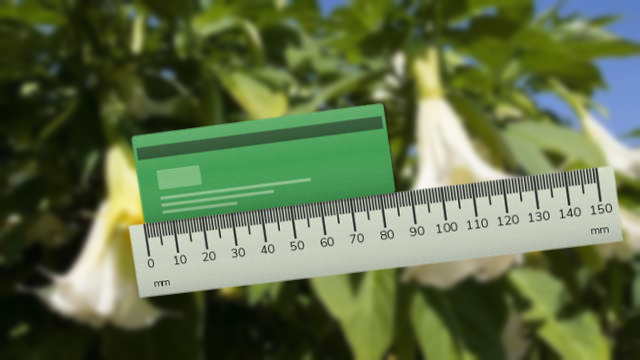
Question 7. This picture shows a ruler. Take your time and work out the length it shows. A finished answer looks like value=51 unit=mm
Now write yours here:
value=85 unit=mm
